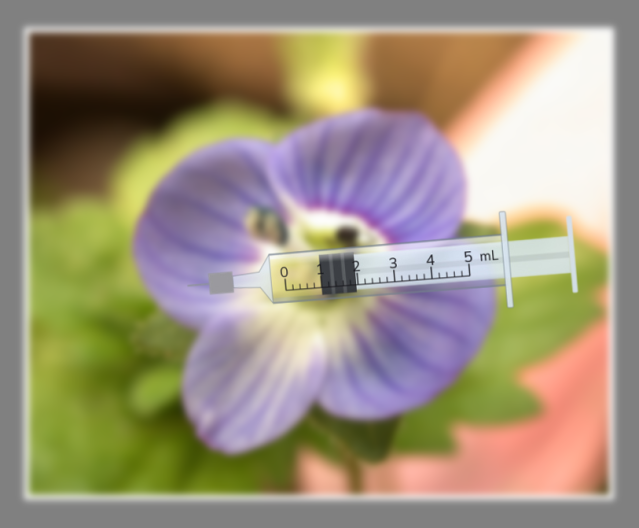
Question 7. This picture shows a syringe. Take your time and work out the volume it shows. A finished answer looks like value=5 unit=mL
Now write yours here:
value=1 unit=mL
